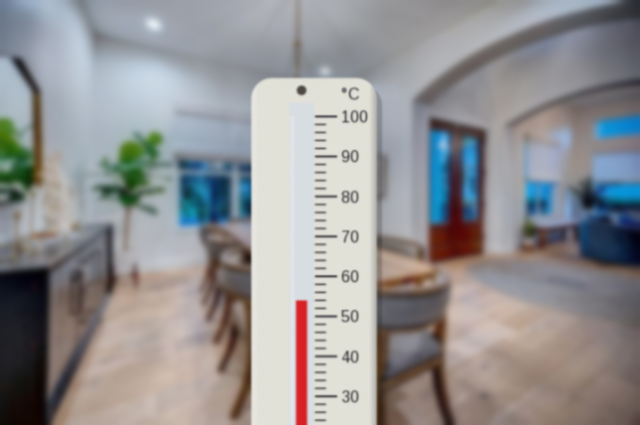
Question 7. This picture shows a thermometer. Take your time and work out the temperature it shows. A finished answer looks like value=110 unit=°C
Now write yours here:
value=54 unit=°C
